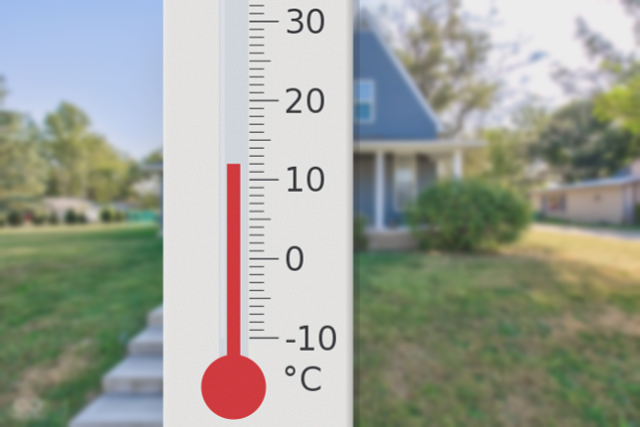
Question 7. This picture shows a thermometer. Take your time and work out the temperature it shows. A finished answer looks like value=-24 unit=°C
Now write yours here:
value=12 unit=°C
